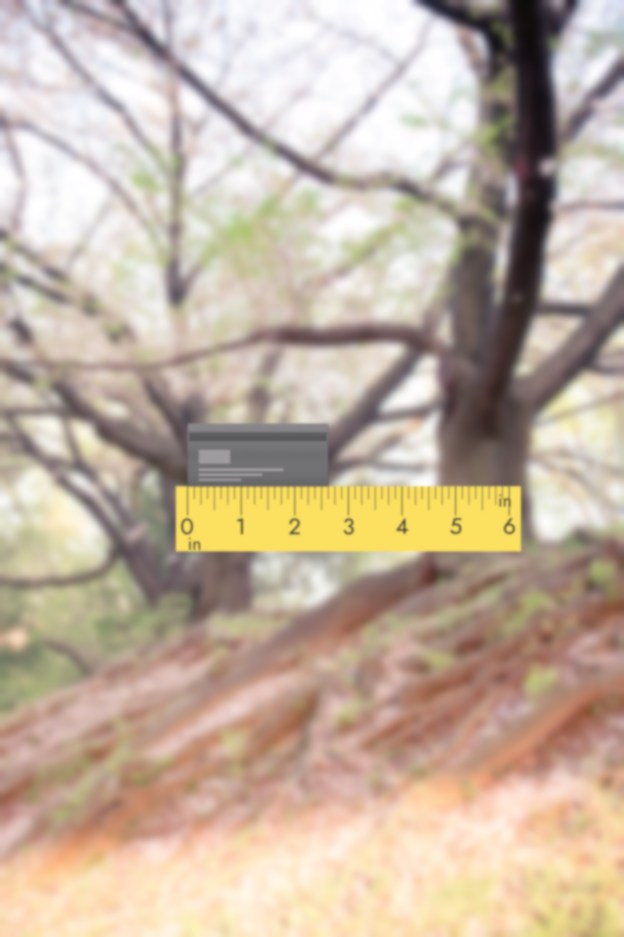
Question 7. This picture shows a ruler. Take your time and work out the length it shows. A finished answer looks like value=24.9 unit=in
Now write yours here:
value=2.625 unit=in
